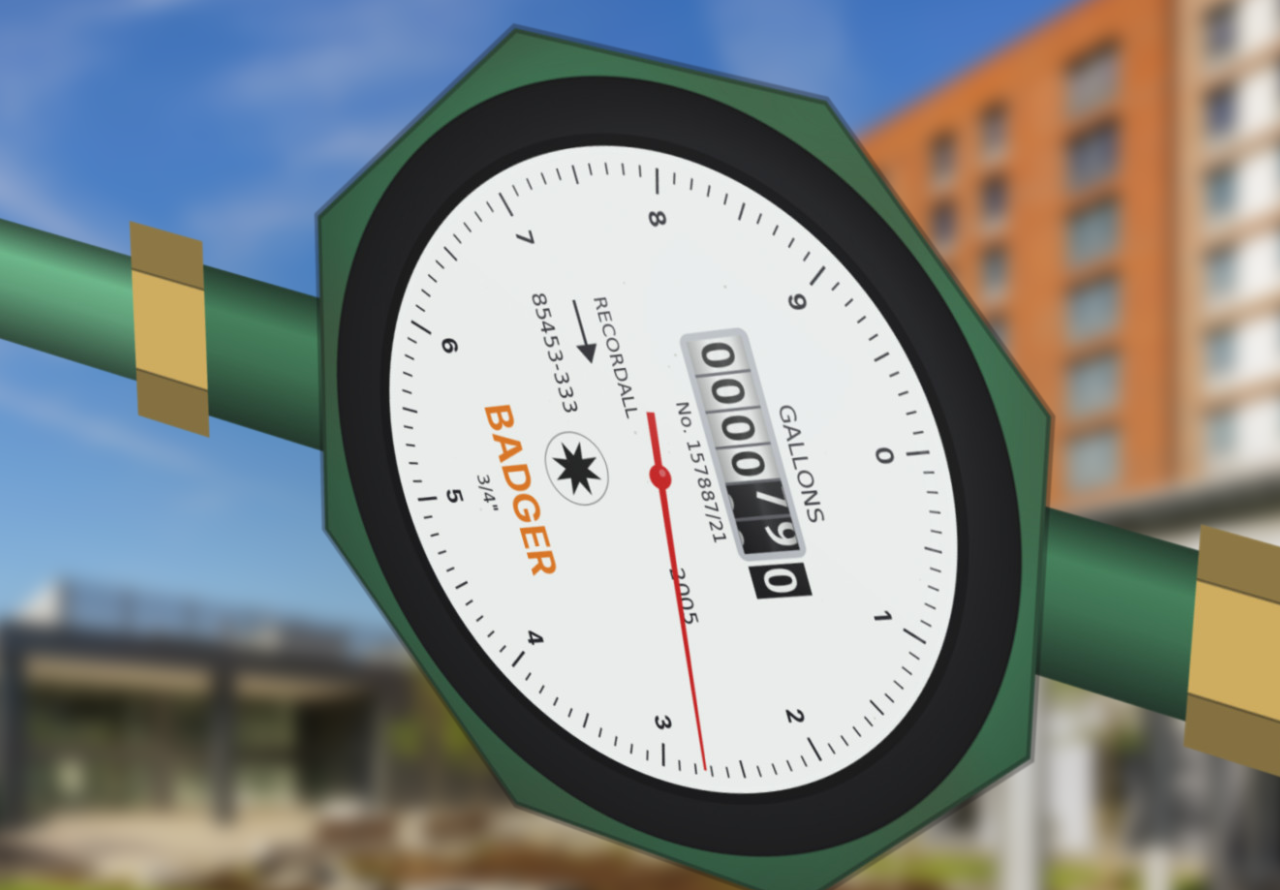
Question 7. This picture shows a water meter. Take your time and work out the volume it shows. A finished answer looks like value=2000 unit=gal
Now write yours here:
value=792.7 unit=gal
